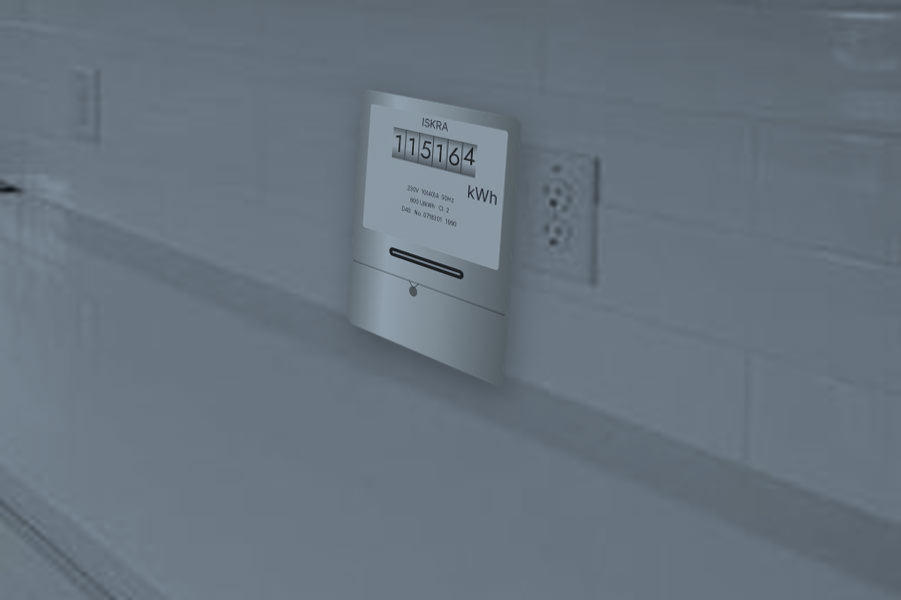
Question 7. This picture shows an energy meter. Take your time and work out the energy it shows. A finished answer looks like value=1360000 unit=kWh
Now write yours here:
value=115164 unit=kWh
